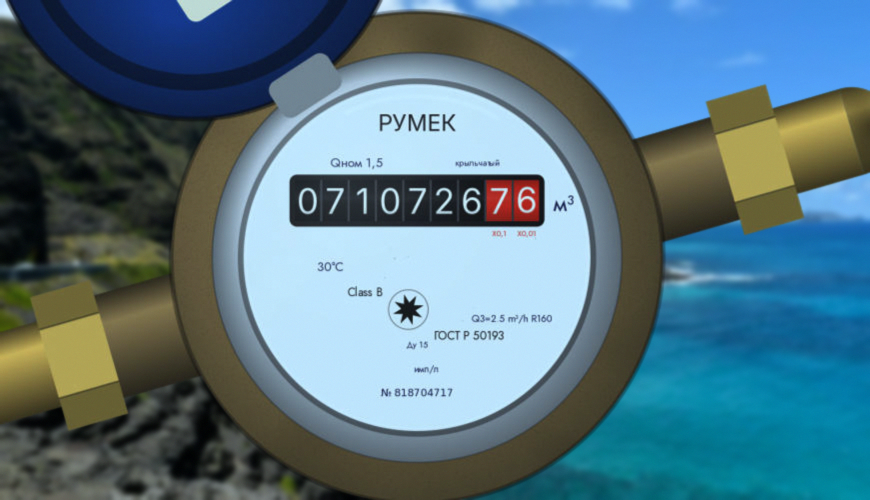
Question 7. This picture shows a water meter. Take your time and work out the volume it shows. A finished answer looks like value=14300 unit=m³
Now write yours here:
value=710726.76 unit=m³
